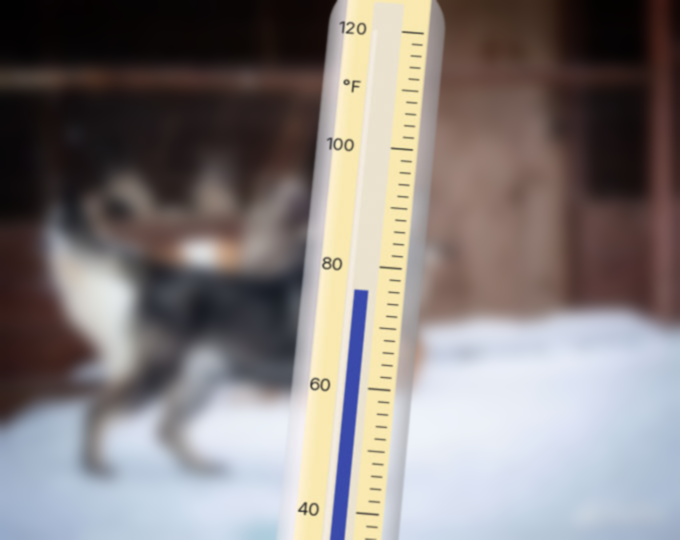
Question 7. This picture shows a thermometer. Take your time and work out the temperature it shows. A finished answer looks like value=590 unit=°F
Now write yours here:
value=76 unit=°F
